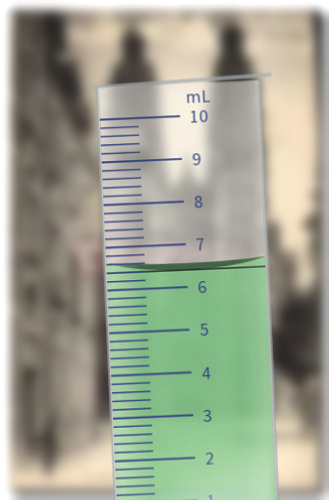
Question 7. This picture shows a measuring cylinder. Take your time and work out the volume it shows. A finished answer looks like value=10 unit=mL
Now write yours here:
value=6.4 unit=mL
